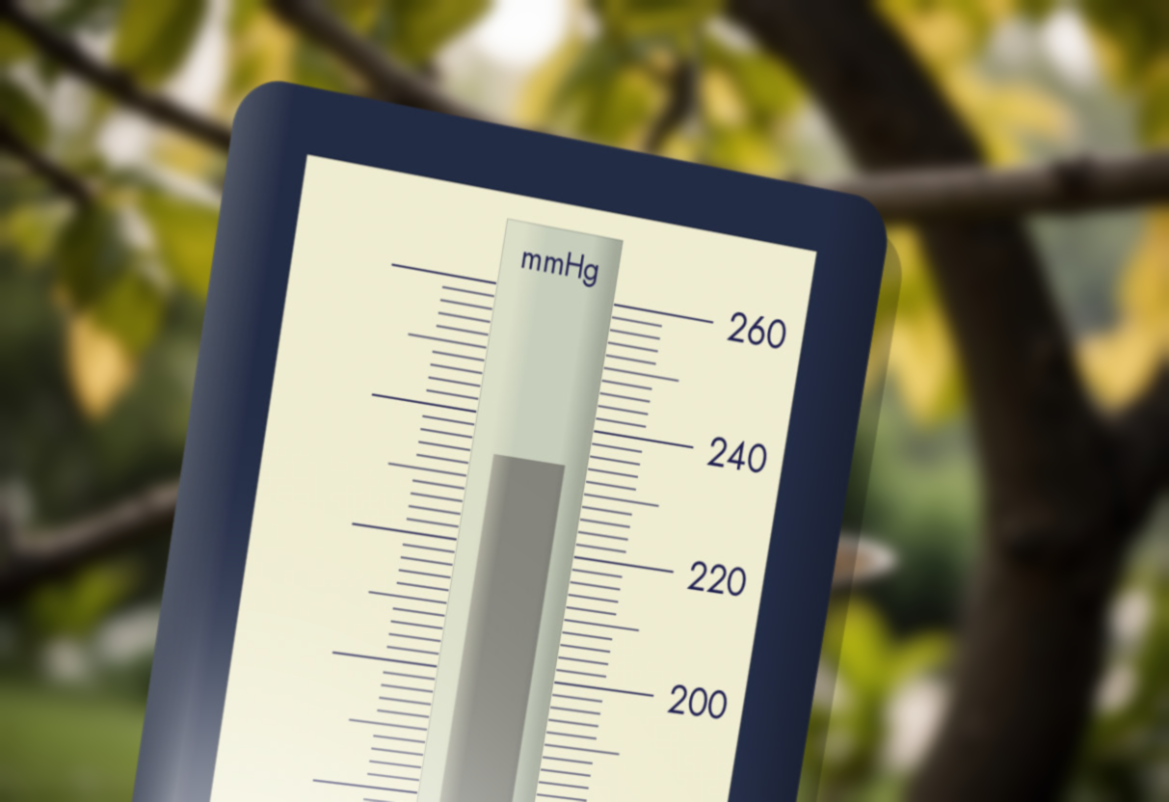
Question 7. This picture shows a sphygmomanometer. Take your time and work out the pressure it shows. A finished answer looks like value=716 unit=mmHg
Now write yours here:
value=234 unit=mmHg
